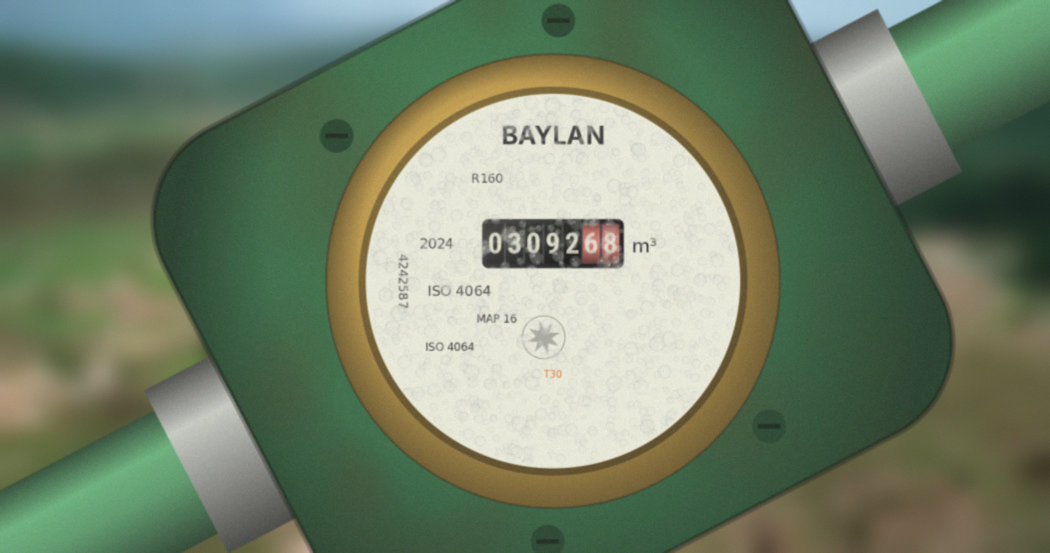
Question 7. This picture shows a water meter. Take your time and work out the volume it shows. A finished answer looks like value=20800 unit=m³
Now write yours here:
value=3092.68 unit=m³
